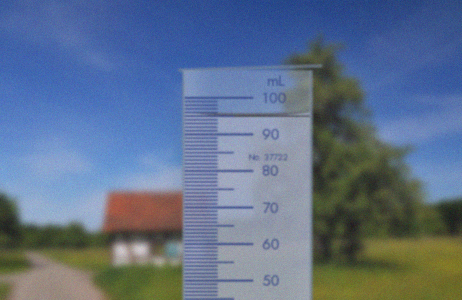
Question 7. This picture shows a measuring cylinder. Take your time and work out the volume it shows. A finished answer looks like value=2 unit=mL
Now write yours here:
value=95 unit=mL
